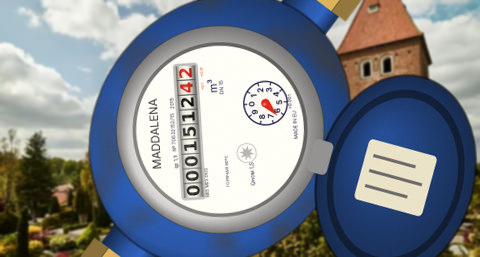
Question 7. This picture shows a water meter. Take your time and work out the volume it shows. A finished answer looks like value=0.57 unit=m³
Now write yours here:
value=1512.426 unit=m³
